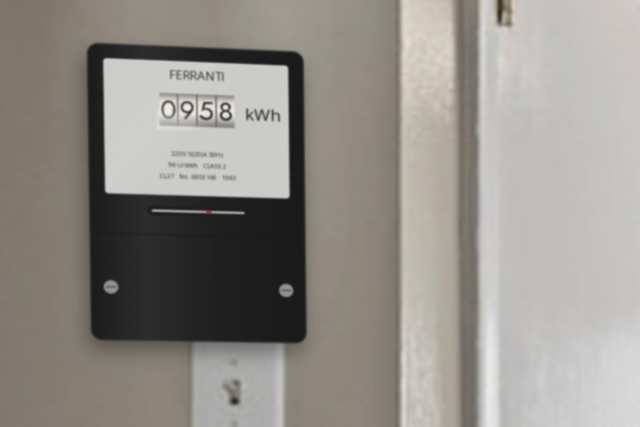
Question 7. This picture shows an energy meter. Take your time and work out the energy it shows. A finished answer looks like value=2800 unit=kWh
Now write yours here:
value=958 unit=kWh
